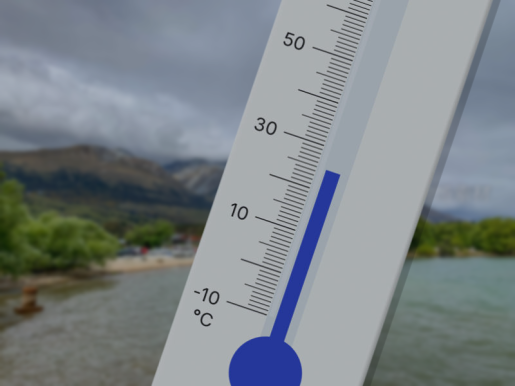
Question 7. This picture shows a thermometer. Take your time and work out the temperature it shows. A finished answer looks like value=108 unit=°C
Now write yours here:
value=25 unit=°C
